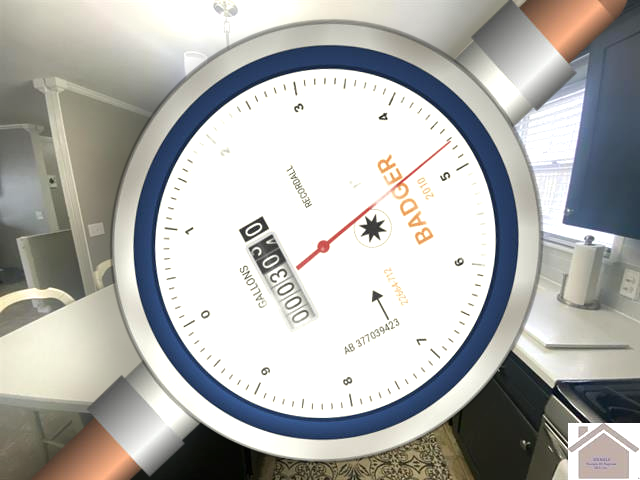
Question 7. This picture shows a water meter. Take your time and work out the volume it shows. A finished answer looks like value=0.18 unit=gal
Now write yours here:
value=3034.7 unit=gal
